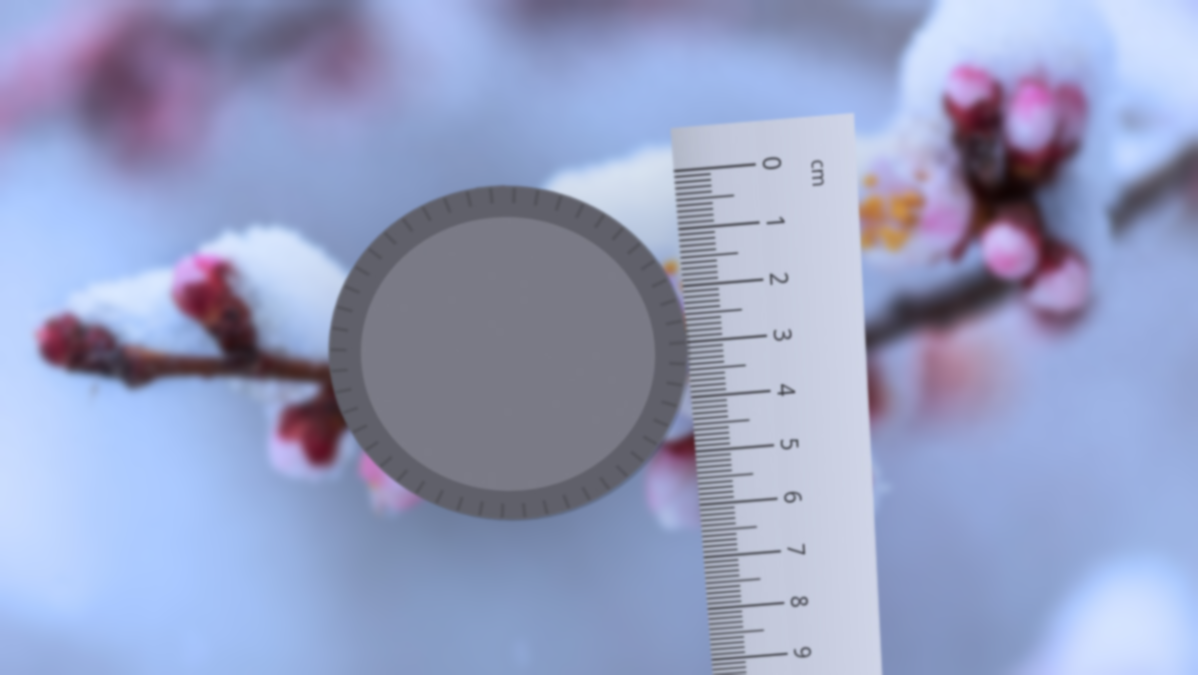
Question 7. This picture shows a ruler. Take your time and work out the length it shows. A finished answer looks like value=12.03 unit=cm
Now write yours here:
value=6 unit=cm
